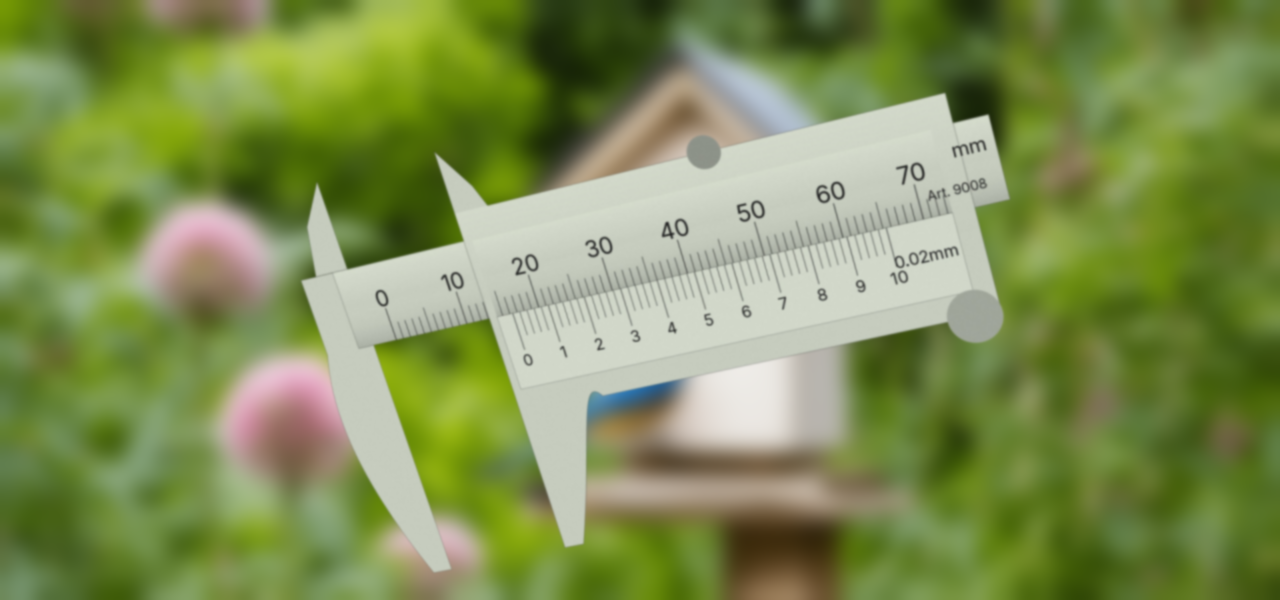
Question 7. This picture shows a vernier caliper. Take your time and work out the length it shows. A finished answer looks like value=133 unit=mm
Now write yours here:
value=16.4 unit=mm
